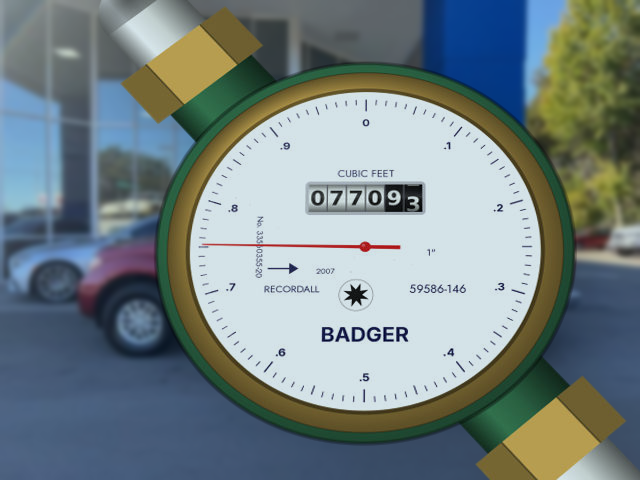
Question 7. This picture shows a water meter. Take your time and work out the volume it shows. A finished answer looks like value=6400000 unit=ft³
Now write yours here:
value=77092.75 unit=ft³
